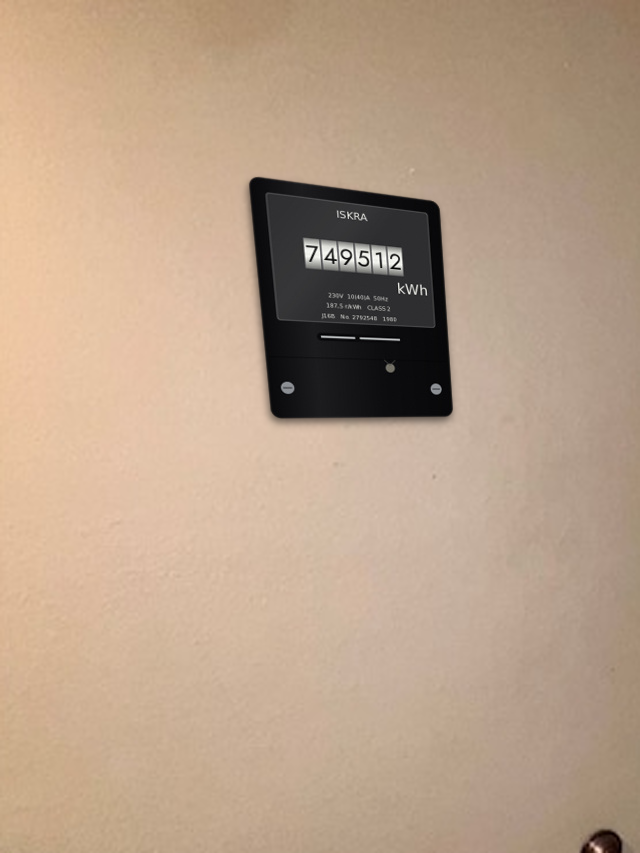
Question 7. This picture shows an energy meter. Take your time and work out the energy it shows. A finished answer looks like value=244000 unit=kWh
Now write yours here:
value=749512 unit=kWh
